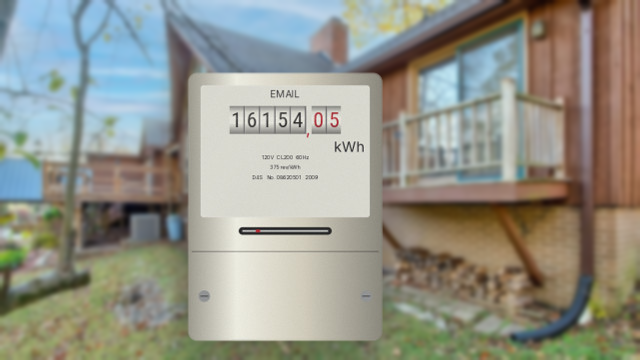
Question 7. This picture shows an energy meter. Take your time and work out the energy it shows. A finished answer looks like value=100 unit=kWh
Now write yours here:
value=16154.05 unit=kWh
